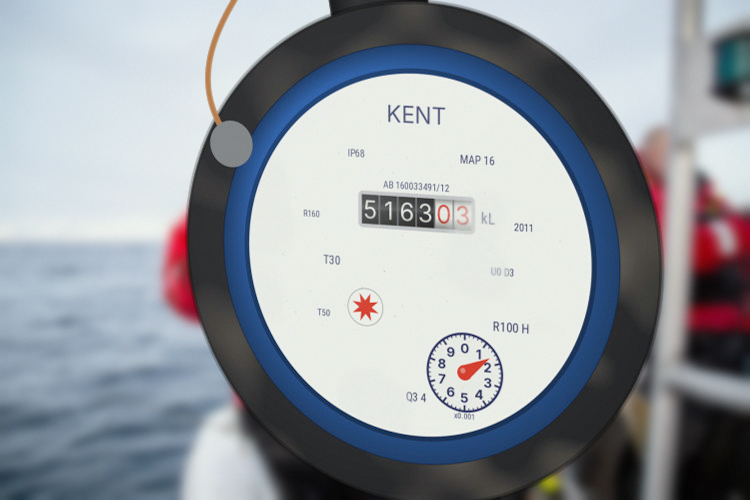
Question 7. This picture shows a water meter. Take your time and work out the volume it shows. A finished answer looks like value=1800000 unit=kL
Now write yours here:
value=5163.031 unit=kL
